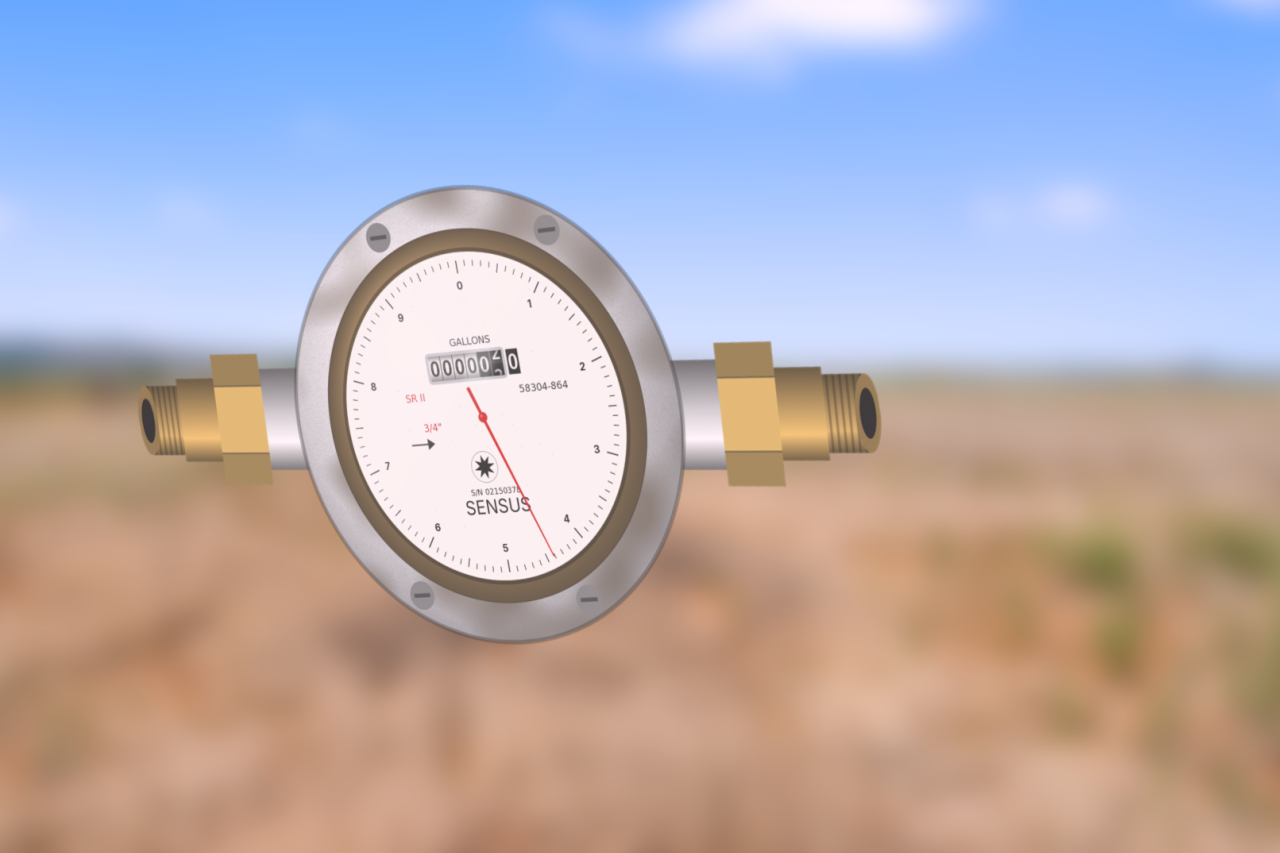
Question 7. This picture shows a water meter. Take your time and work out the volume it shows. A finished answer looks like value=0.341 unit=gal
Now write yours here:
value=24.4 unit=gal
